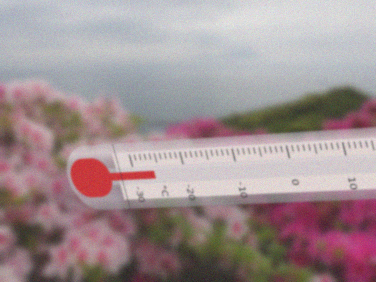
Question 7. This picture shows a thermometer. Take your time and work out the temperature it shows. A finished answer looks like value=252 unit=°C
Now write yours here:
value=-26 unit=°C
